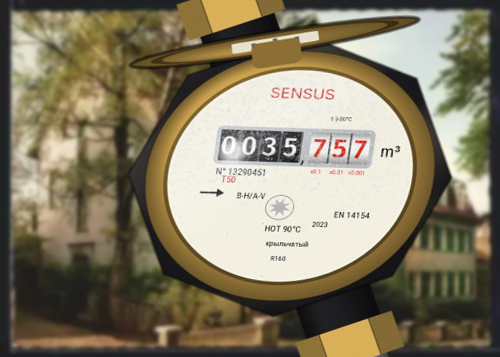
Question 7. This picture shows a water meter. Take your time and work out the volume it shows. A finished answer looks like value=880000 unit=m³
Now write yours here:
value=35.757 unit=m³
